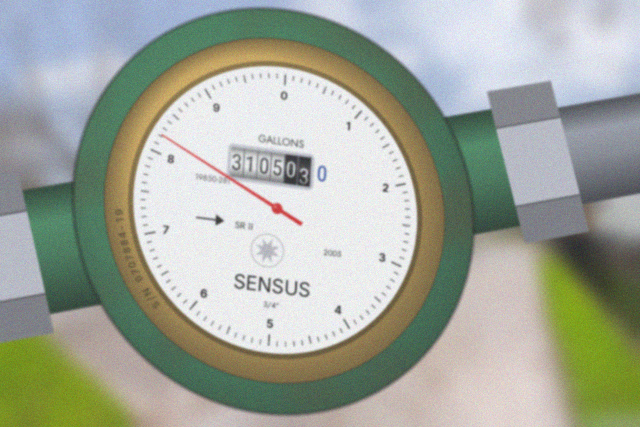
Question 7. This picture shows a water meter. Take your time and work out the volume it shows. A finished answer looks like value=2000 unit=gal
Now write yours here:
value=3105028.2 unit=gal
